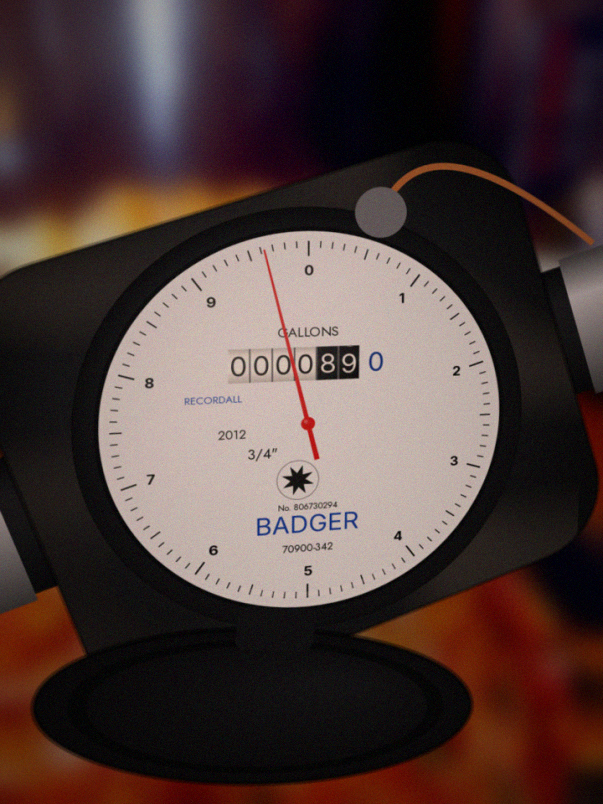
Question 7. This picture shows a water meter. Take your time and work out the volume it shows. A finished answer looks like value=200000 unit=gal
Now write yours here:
value=889.6 unit=gal
